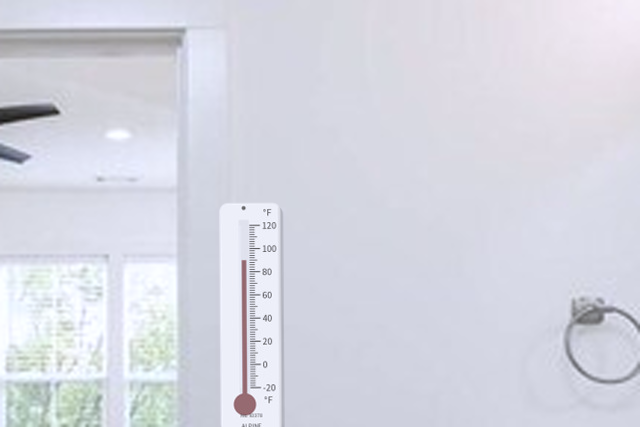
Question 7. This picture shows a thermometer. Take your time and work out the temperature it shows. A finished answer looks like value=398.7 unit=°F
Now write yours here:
value=90 unit=°F
